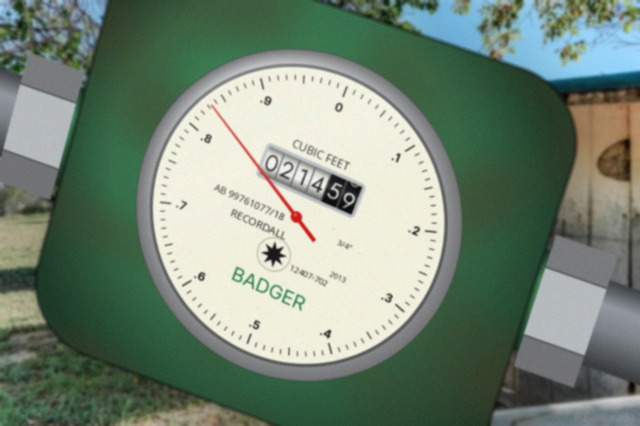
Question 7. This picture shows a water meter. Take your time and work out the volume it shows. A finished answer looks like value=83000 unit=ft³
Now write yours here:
value=21458.83 unit=ft³
